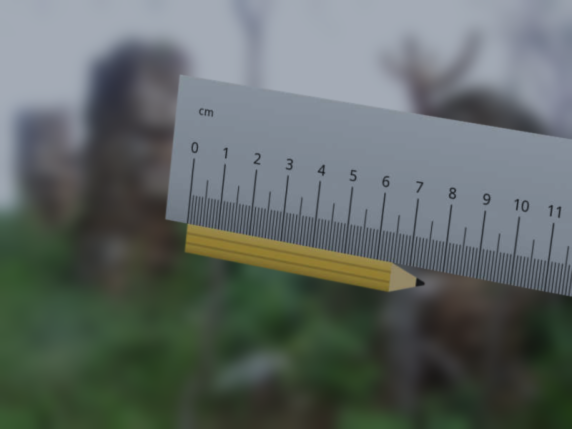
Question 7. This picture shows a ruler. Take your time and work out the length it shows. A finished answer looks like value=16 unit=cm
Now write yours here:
value=7.5 unit=cm
